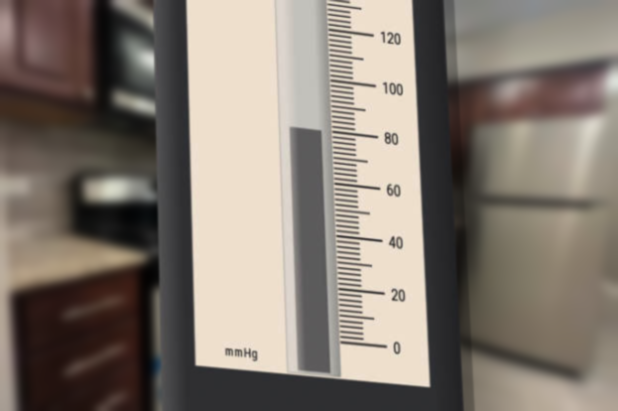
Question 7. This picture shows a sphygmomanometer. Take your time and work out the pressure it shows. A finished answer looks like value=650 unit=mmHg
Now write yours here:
value=80 unit=mmHg
